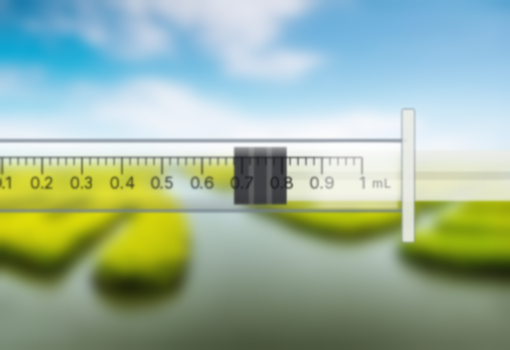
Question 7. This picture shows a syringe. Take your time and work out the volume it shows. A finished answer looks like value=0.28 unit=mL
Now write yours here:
value=0.68 unit=mL
